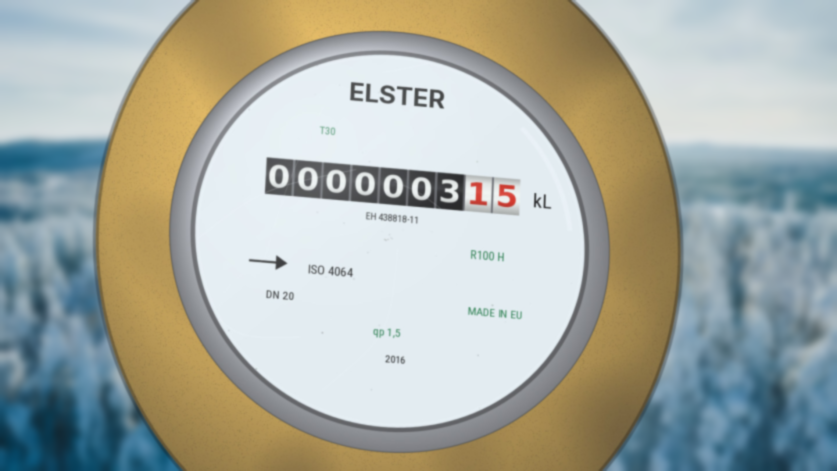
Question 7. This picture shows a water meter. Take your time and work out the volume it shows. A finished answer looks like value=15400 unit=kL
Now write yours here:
value=3.15 unit=kL
